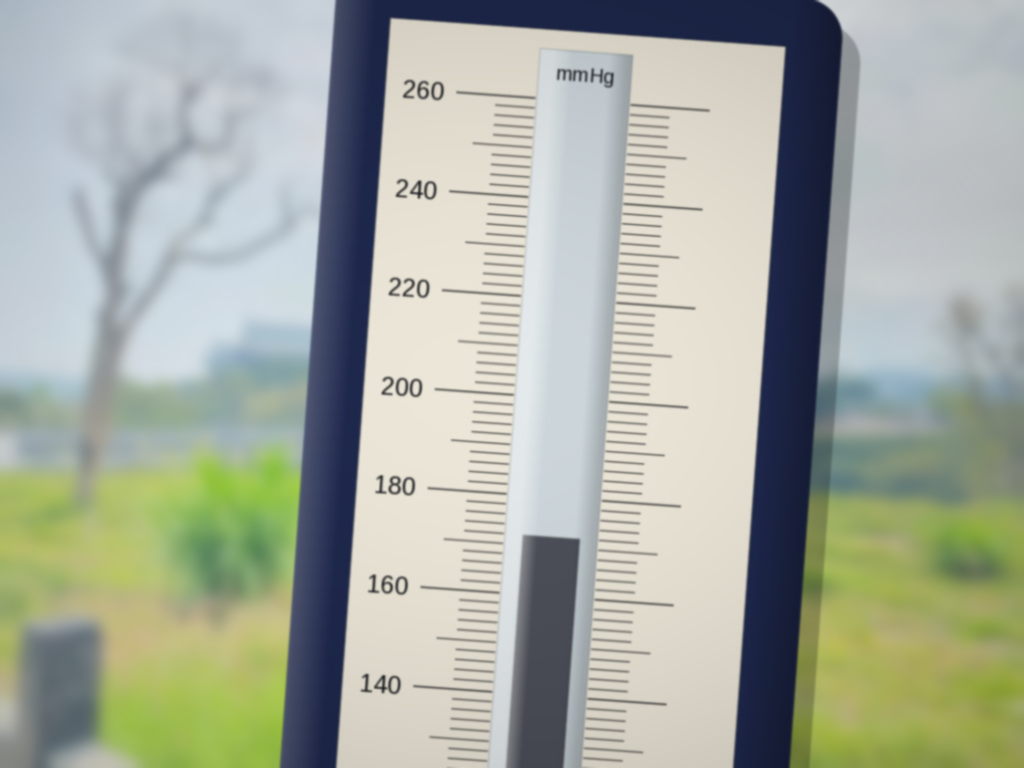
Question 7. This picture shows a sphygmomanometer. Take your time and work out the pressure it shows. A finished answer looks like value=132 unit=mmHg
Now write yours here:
value=172 unit=mmHg
